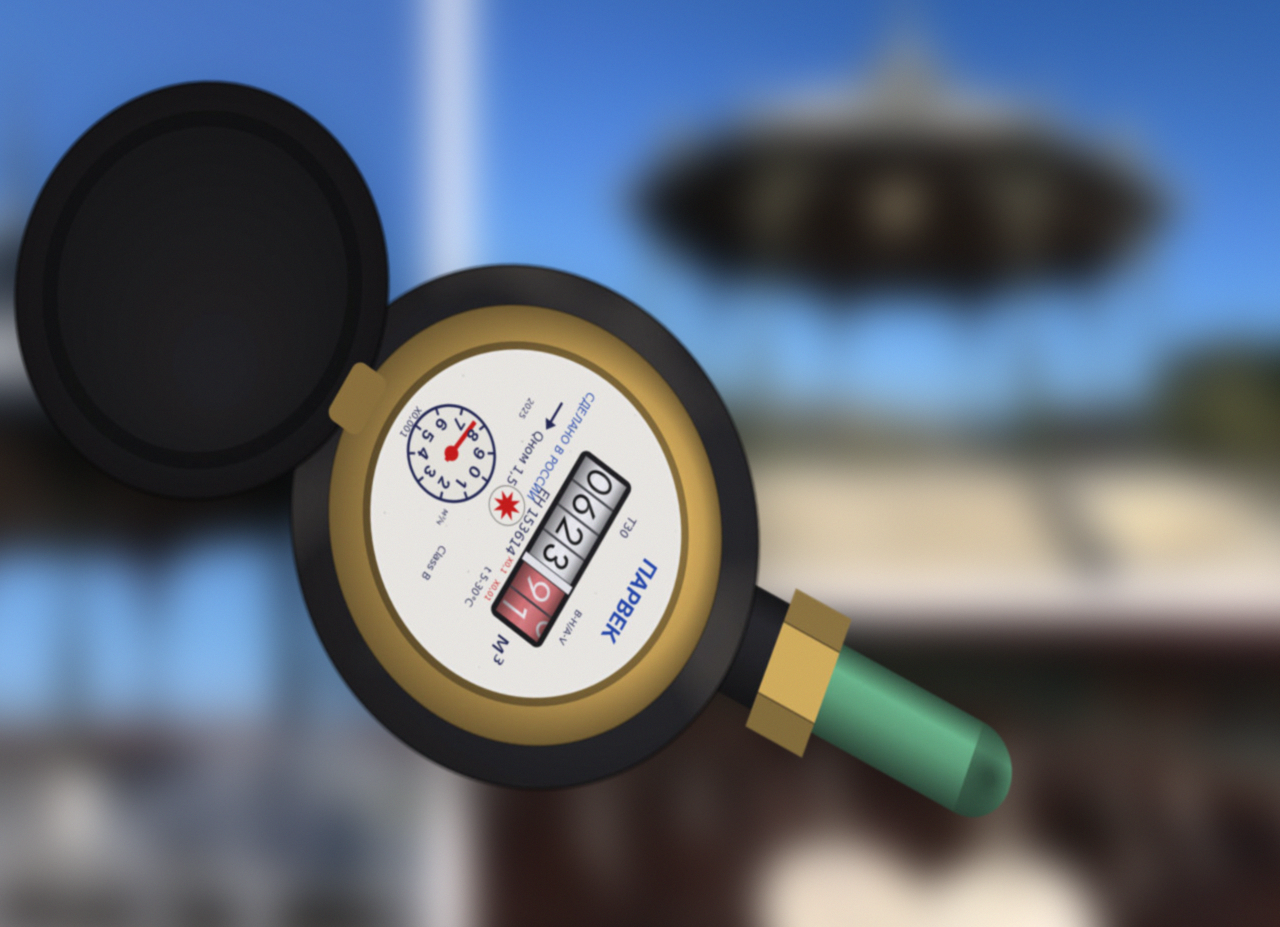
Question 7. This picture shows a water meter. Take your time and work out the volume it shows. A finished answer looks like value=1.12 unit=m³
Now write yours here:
value=623.907 unit=m³
